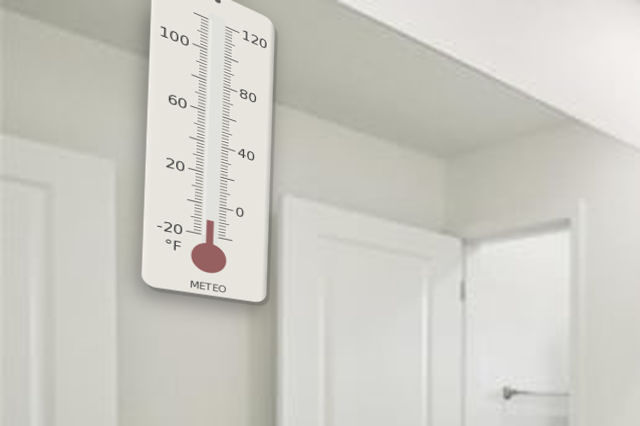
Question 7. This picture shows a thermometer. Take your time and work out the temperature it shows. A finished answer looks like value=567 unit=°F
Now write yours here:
value=-10 unit=°F
